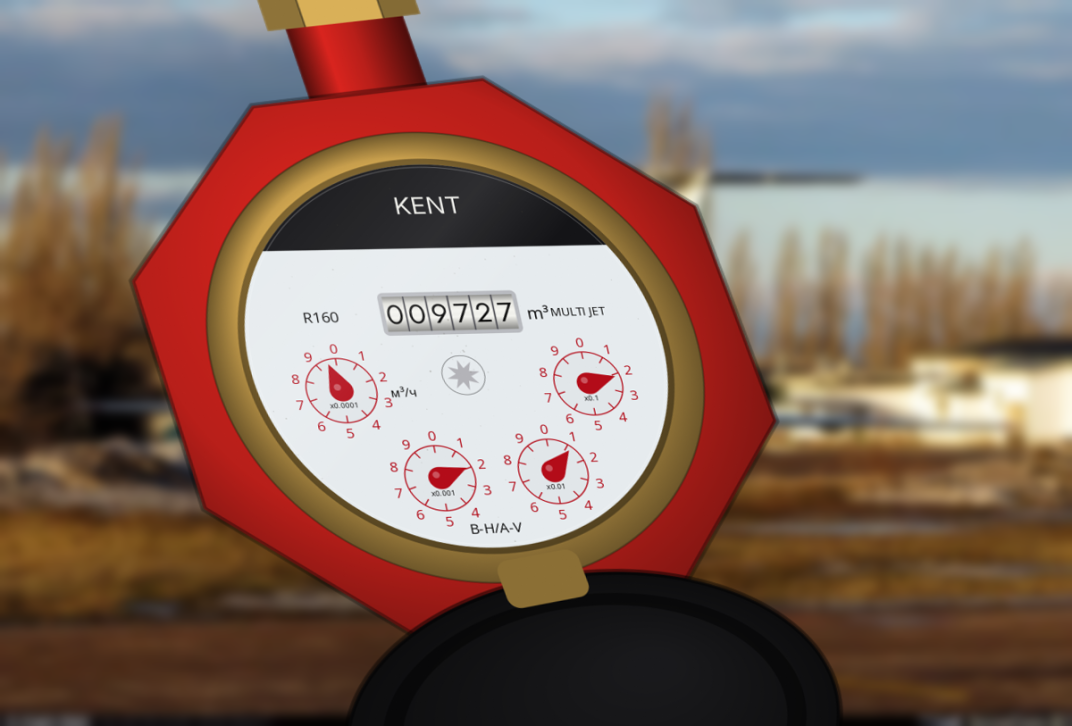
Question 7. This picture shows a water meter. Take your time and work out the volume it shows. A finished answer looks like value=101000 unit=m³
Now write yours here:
value=9727.2119 unit=m³
